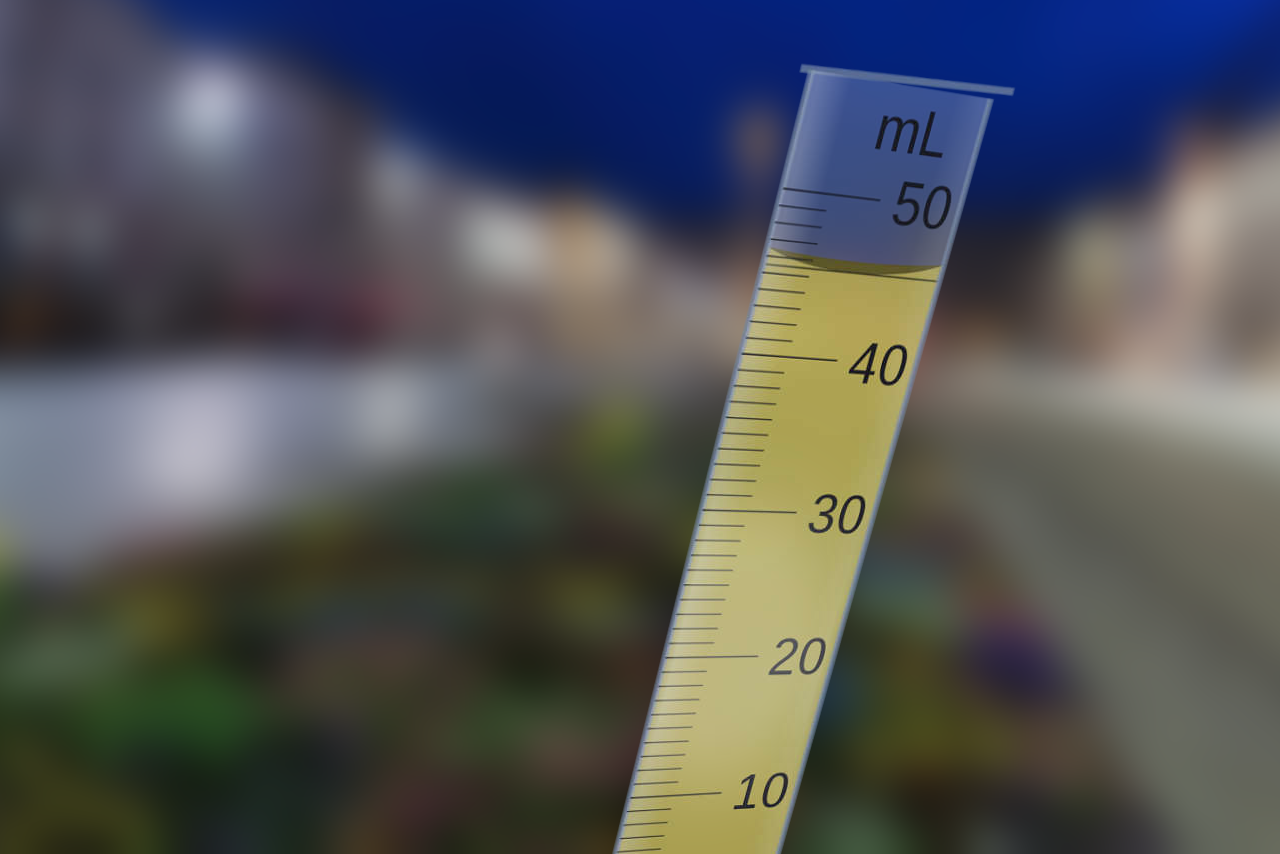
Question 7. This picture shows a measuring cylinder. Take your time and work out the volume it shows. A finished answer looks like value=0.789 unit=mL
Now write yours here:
value=45.5 unit=mL
